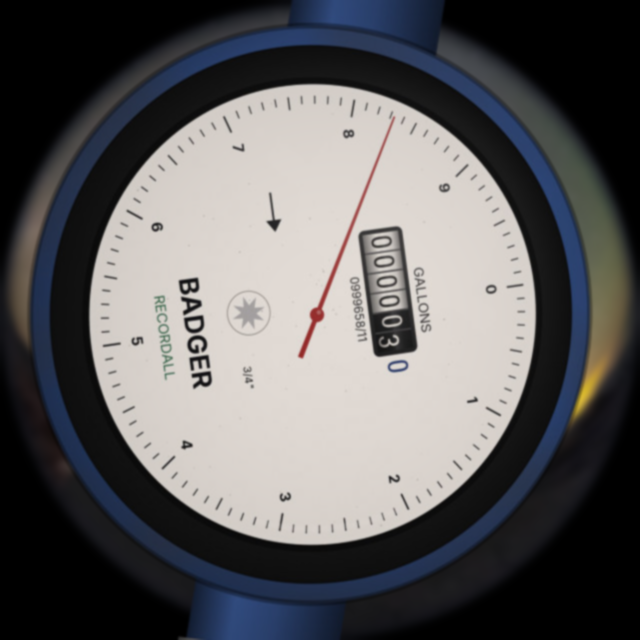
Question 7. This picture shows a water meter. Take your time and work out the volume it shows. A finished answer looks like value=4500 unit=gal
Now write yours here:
value=28.3 unit=gal
